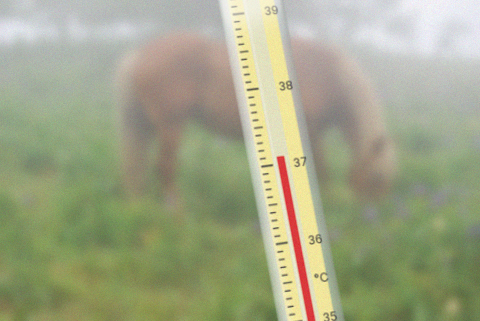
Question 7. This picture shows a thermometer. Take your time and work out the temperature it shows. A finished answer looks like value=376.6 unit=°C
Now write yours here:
value=37.1 unit=°C
